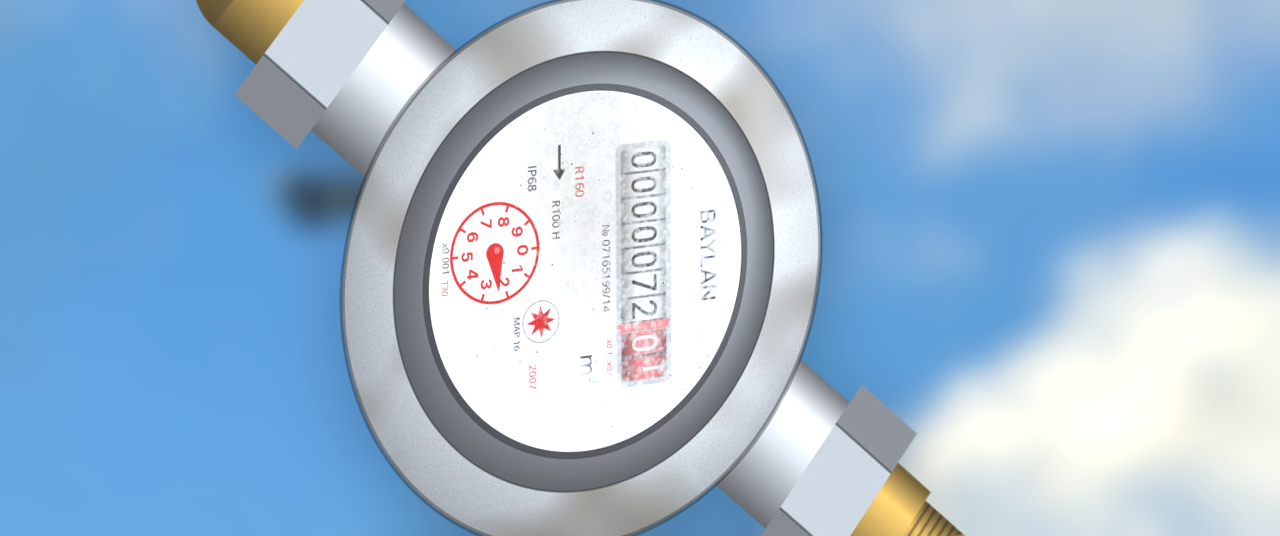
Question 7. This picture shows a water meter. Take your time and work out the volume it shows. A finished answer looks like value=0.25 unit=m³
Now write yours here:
value=72.012 unit=m³
